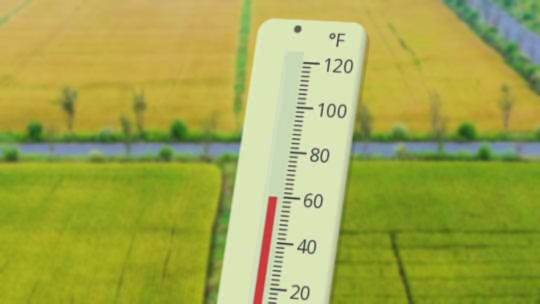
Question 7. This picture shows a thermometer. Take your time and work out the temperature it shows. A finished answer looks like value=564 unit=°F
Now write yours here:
value=60 unit=°F
